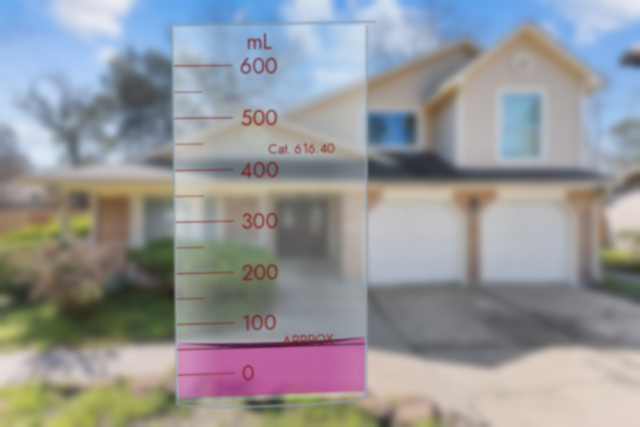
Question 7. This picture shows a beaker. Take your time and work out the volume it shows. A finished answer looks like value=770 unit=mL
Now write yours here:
value=50 unit=mL
